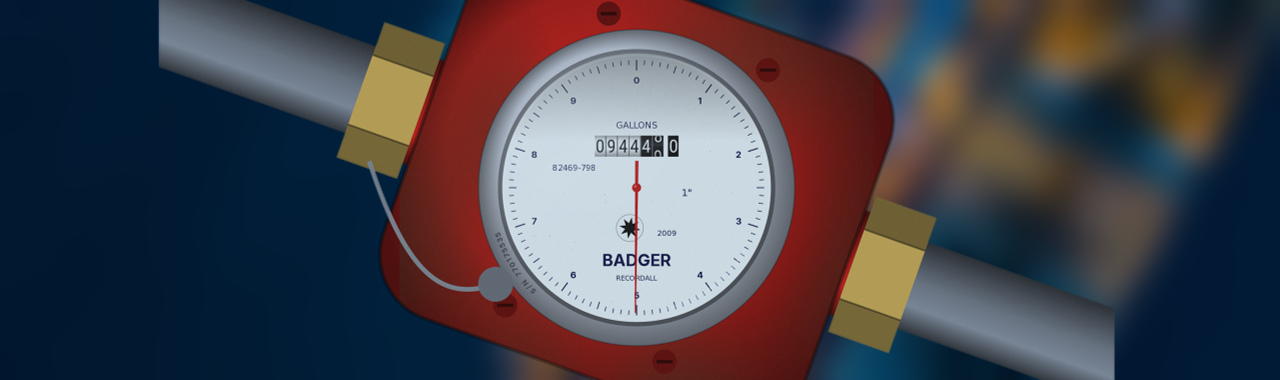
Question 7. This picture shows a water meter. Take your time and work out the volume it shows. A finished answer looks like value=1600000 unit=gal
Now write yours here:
value=944485.0 unit=gal
